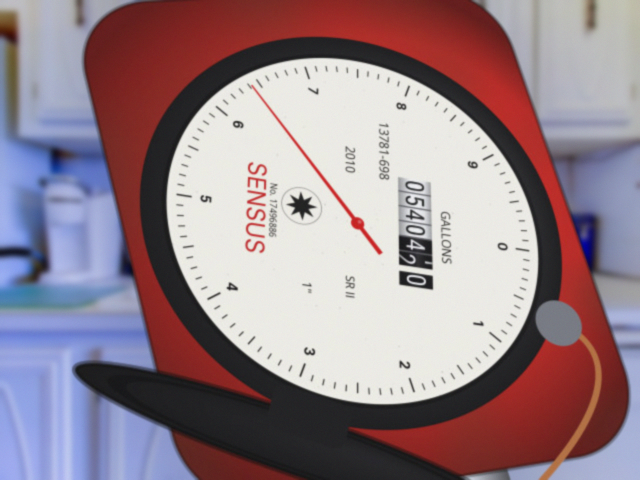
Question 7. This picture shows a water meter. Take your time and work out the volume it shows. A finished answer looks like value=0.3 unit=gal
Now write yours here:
value=540416.4 unit=gal
